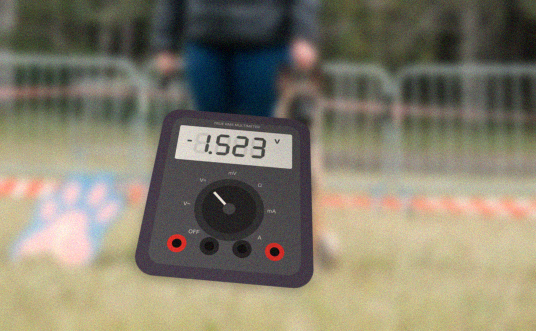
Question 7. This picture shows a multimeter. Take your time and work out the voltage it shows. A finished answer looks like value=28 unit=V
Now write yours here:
value=-1.523 unit=V
